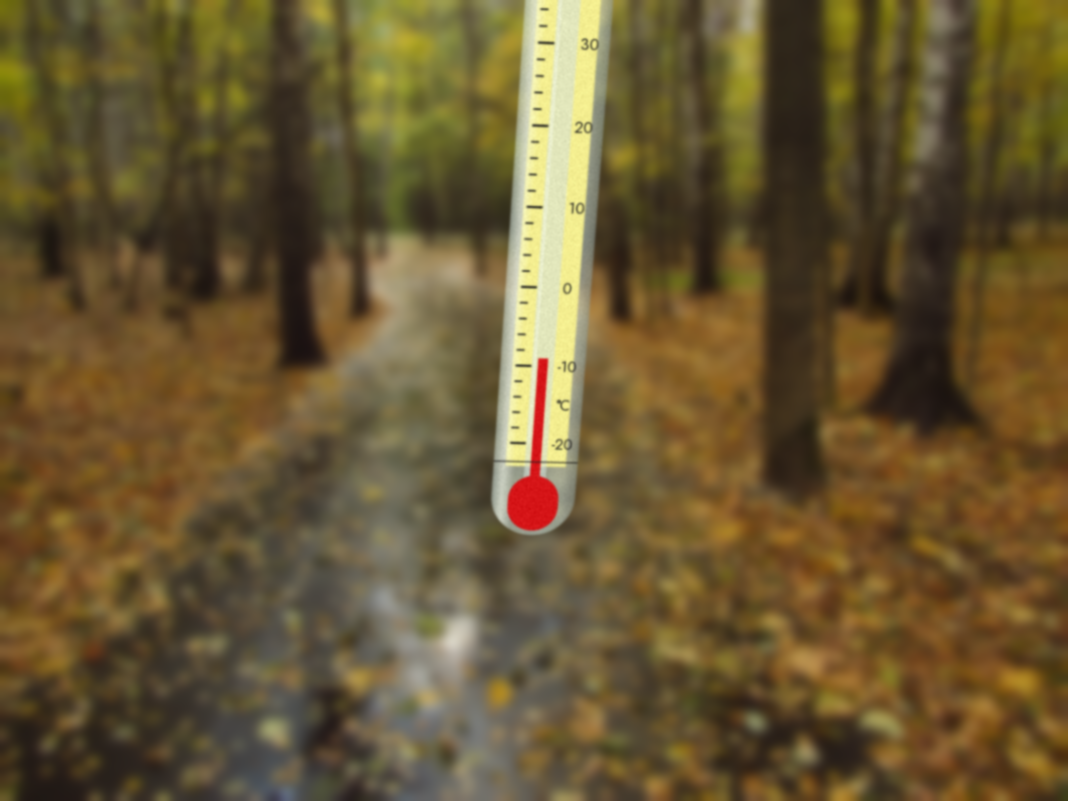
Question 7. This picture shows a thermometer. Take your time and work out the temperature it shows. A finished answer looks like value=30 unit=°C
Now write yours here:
value=-9 unit=°C
